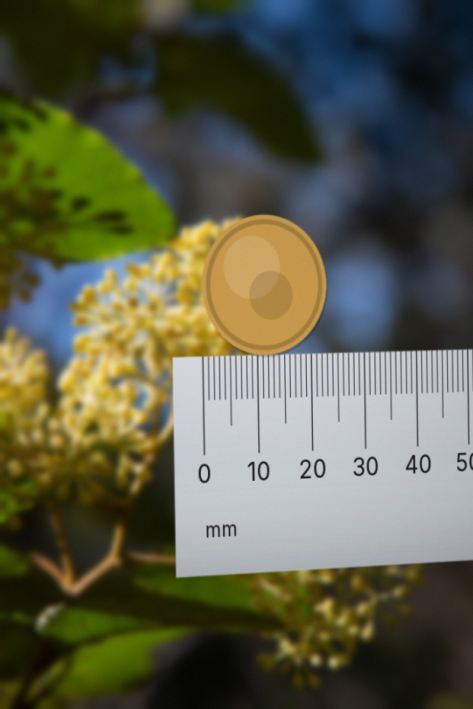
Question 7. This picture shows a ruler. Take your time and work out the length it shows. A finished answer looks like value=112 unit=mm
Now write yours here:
value=23 unit=mm
